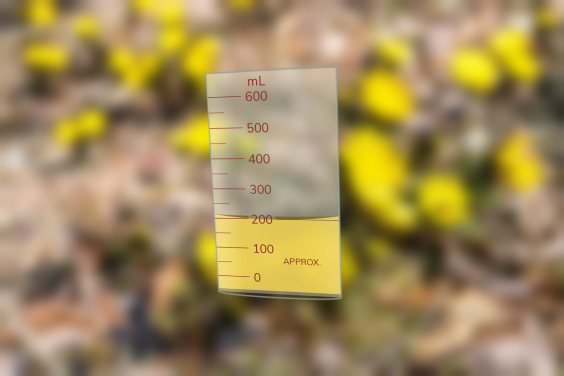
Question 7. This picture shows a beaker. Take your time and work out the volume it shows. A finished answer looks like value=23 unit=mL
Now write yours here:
value=200 unit=mL
